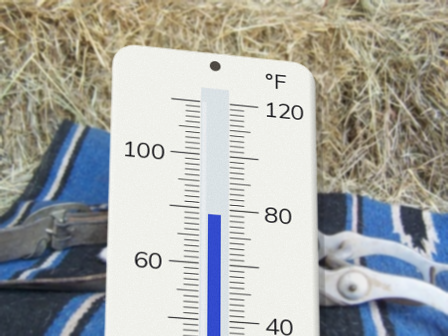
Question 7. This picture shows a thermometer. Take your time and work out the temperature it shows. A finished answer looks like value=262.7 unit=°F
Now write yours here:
value=78 unit=°F
